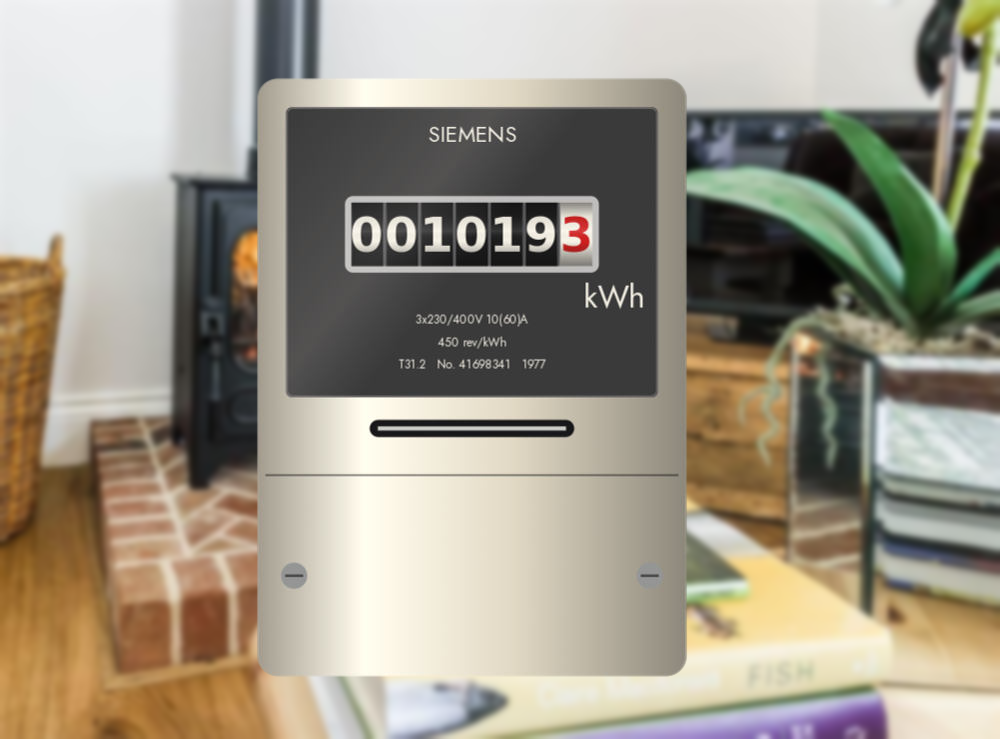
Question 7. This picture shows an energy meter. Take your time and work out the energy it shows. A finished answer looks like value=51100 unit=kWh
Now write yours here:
value=1019.3 unit=kWh
